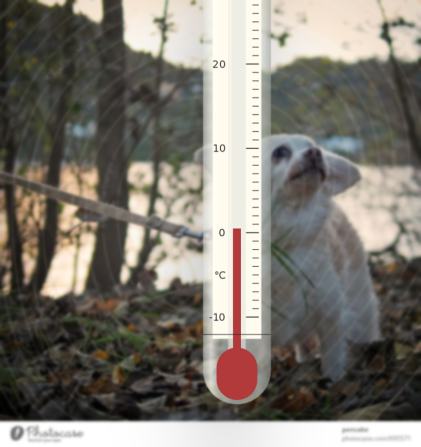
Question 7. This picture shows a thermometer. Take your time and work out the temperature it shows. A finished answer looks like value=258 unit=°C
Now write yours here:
value=0.5 unit=°C
